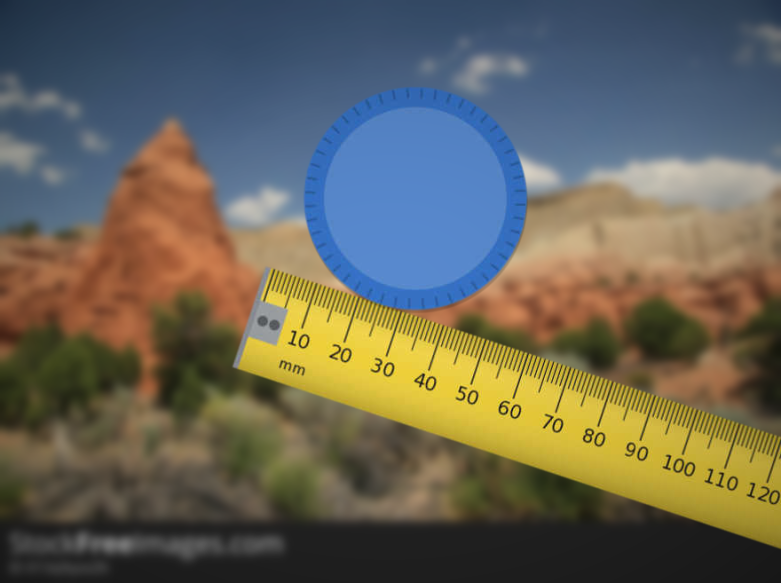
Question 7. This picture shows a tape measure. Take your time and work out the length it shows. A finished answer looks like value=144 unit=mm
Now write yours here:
value=50 unit=mm
